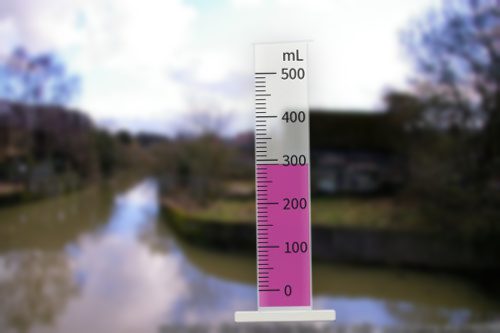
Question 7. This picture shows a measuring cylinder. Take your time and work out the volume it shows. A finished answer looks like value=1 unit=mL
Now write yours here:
value=290 unit=mL
